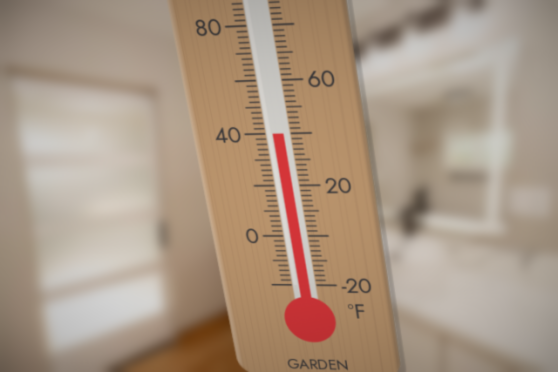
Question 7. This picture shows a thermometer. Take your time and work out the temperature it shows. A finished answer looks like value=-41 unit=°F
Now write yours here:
value=40 unit=°F
